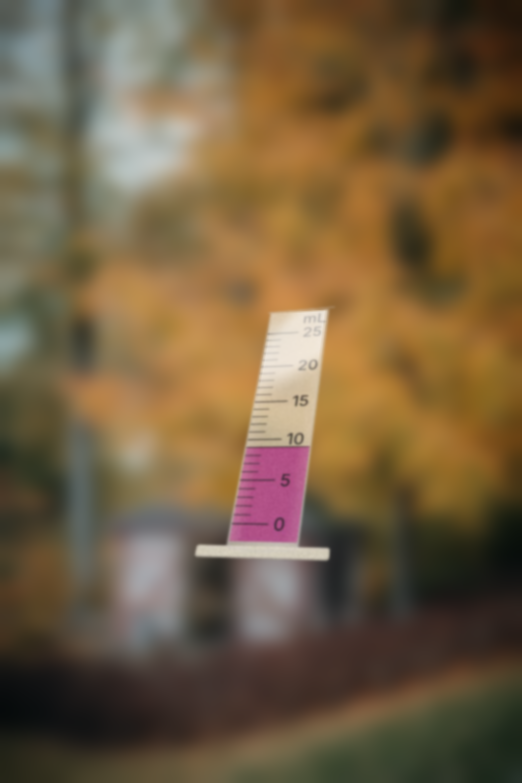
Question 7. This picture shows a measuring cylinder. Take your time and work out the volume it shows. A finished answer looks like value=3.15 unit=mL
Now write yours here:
value=9 unit=mL
